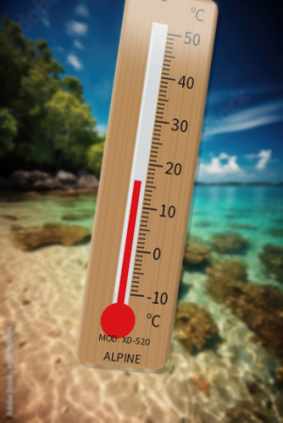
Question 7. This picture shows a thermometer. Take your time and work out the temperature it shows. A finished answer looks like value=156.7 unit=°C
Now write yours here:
value=16 unit=°C
